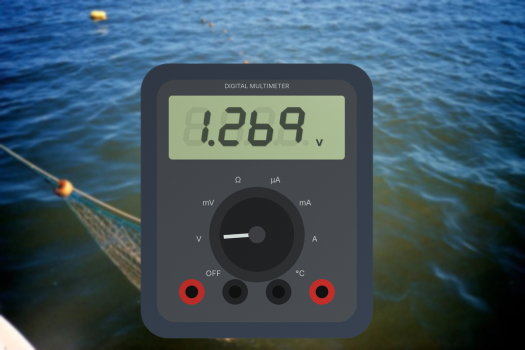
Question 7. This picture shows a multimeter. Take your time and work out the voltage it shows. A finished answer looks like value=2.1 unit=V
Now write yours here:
value=1.269 unit=V
